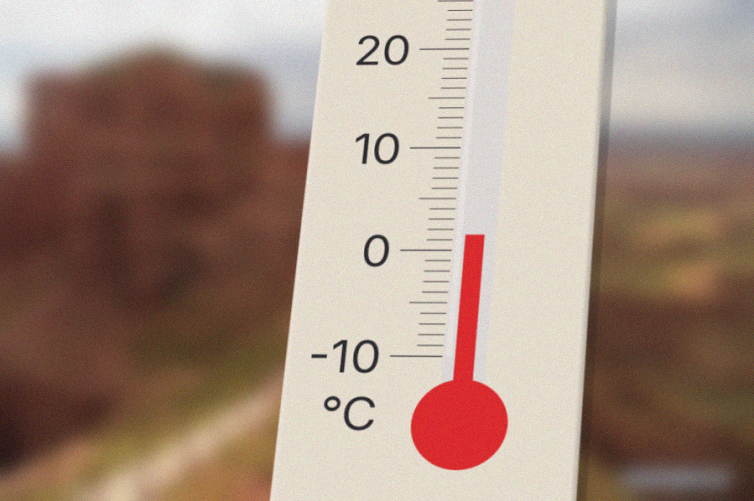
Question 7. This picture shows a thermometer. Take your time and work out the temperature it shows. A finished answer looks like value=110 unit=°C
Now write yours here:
value=1.5 unit=°C
